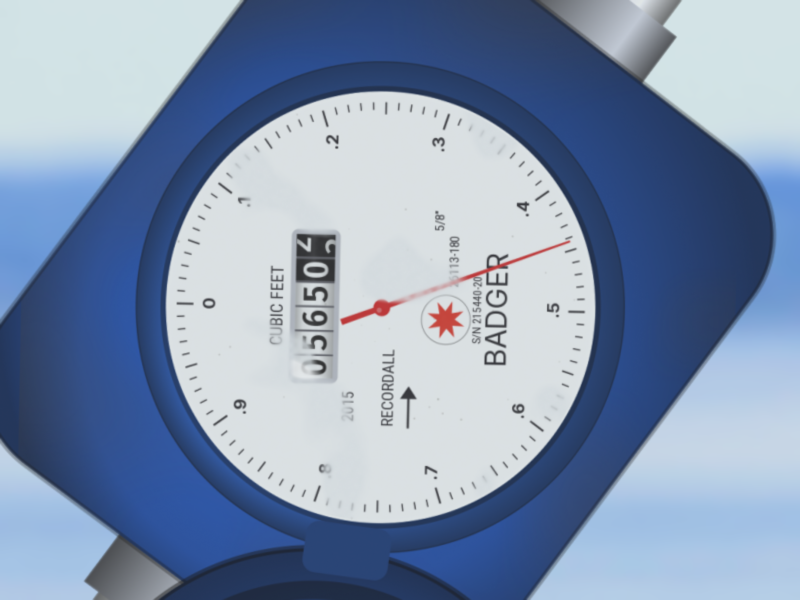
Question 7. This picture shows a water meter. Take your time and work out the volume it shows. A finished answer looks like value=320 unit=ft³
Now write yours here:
value=56502.44 unit=ft³
